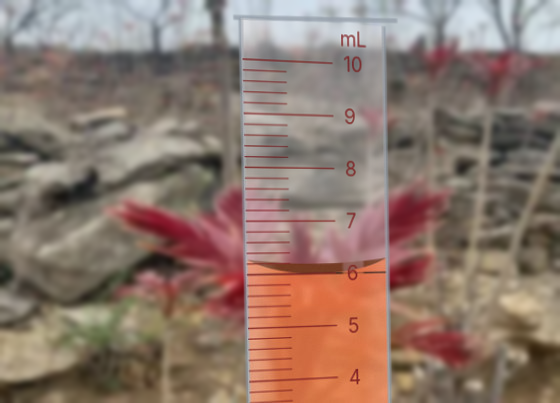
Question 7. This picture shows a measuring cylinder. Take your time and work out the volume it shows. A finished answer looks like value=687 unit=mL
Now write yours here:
value=6 unit=mL
